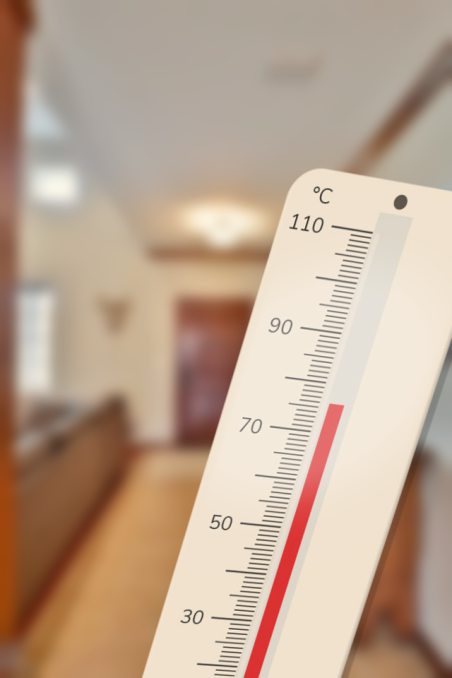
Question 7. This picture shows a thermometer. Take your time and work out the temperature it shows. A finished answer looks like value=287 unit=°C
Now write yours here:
value=76 unit=°C
